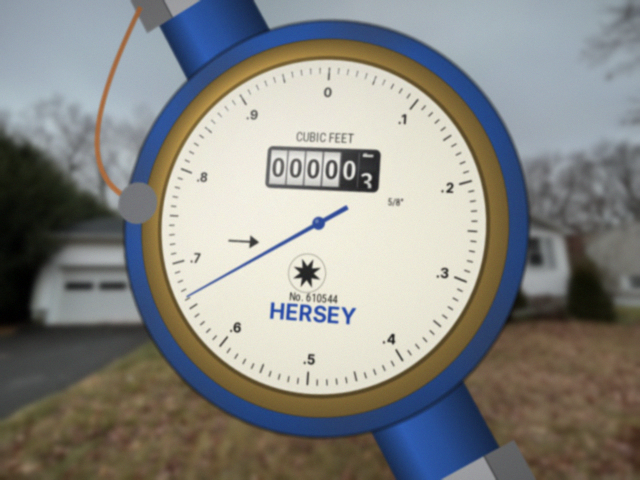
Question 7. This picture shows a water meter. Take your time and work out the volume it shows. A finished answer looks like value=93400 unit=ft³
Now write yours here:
value=2.66 unit=ft³
